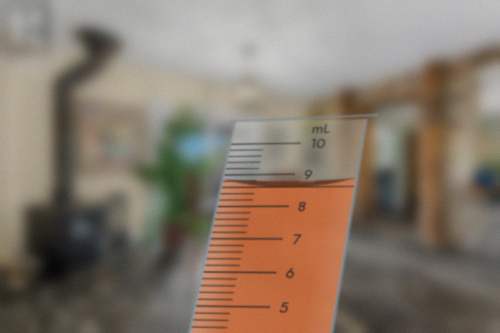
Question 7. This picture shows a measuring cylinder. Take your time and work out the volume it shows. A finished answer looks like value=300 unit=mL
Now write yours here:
value=8.6 unit=mL
